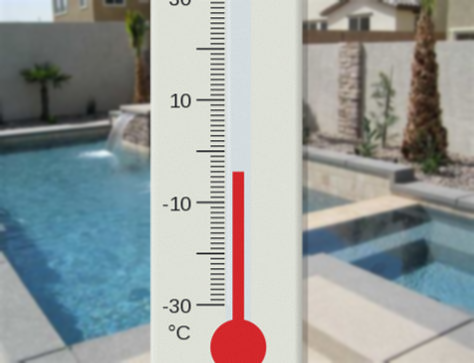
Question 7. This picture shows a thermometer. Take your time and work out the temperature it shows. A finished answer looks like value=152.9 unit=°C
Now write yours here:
value=-4 unit=°C
